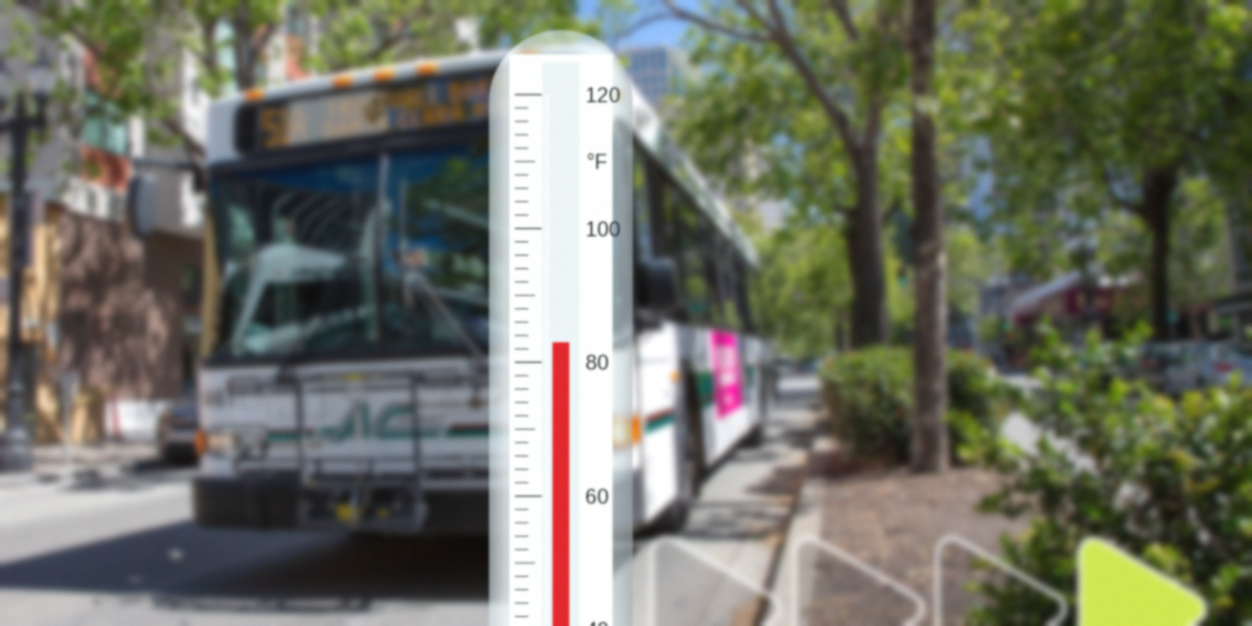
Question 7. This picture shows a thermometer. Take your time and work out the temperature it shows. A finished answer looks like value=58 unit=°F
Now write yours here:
value=83 unit=°F
